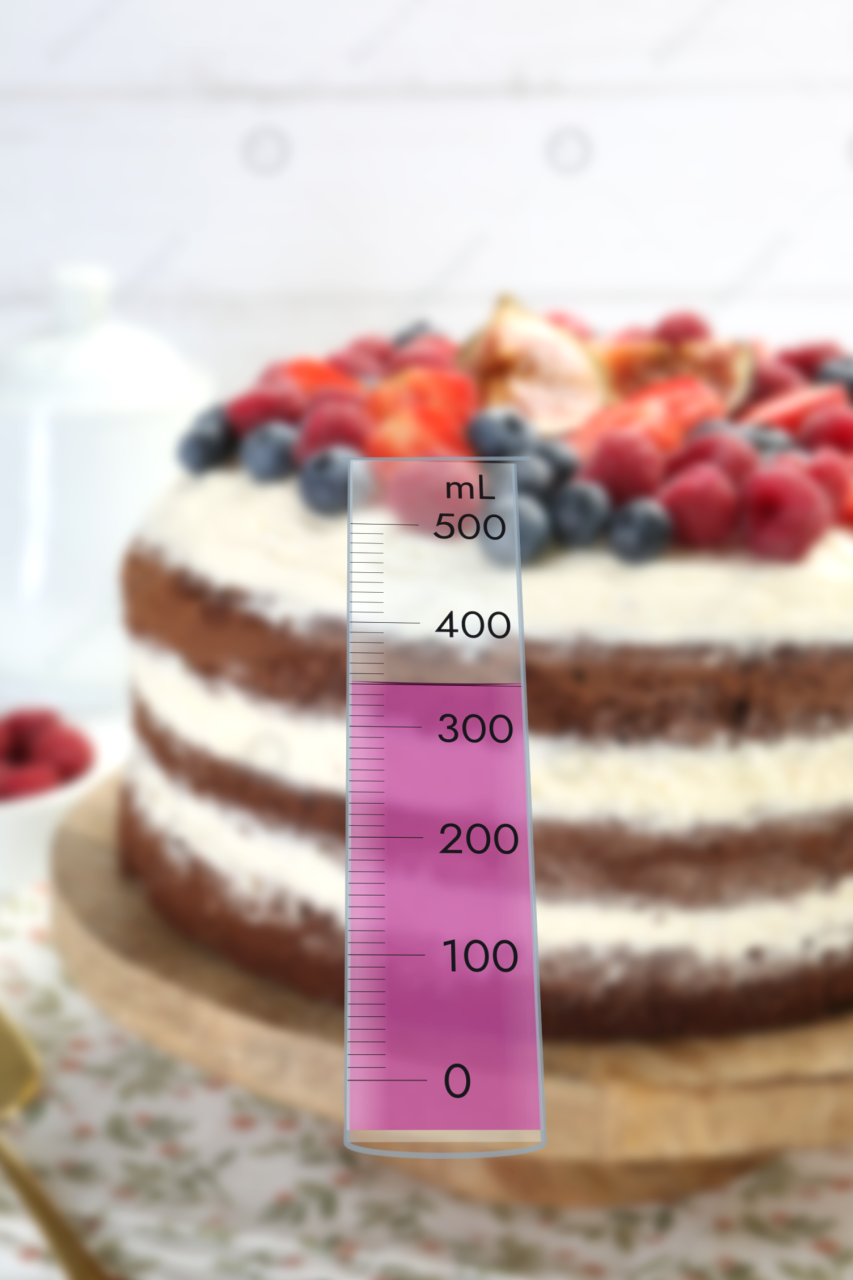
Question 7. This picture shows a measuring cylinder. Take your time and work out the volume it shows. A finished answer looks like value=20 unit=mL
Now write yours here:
value=340 unit=mL
